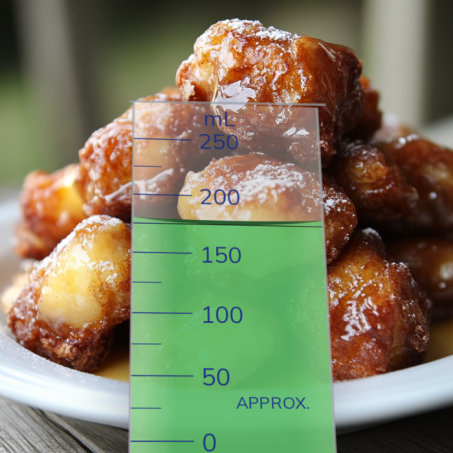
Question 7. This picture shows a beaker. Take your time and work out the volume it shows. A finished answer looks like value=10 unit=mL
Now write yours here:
value=175 unit=mL
